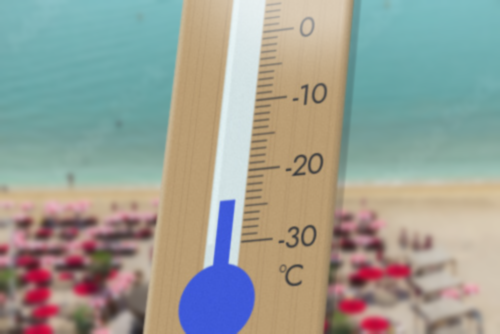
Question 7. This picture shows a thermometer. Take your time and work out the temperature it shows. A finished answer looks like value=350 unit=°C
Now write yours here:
value=-24 unit=°C
